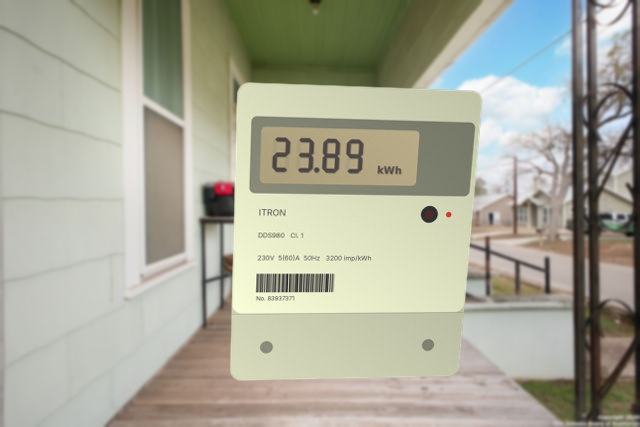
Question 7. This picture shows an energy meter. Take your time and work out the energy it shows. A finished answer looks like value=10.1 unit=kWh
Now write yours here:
value=23.89 unit=kWh
